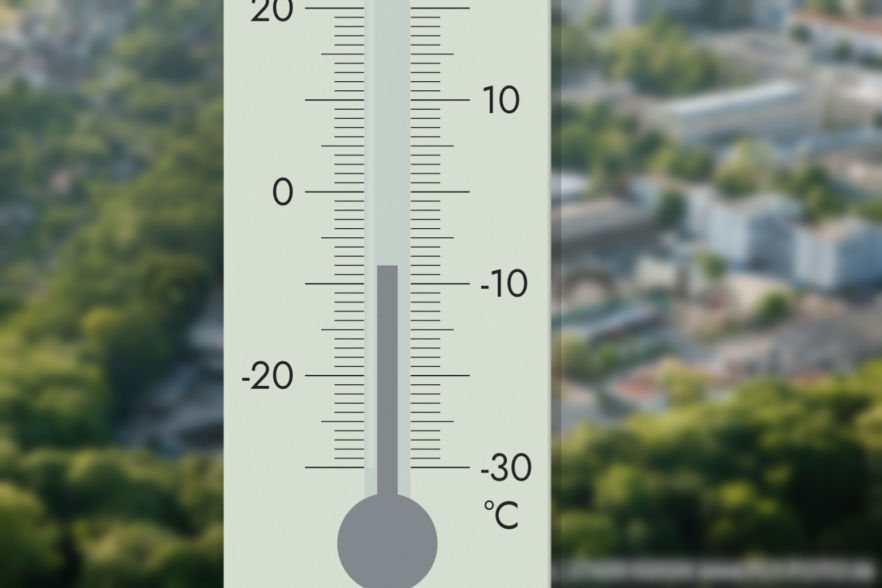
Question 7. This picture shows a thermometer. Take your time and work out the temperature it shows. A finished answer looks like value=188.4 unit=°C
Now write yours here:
value=-8 unit=°C
